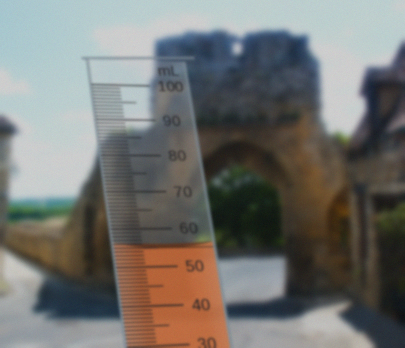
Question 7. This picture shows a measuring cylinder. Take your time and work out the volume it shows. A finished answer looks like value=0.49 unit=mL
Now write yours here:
value=55 unit=mL
